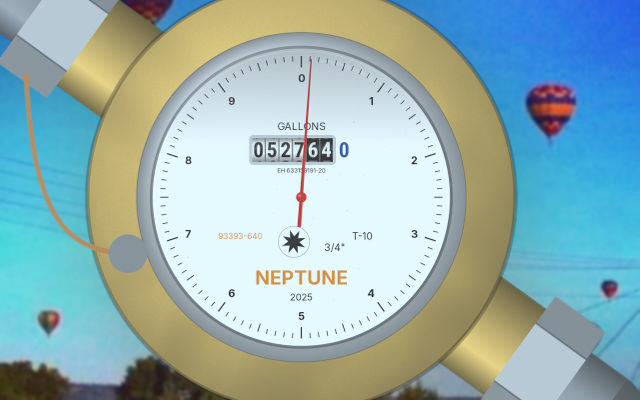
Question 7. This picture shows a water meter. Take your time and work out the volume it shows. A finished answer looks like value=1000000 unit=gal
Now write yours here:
value=527640.1 unit=gal
